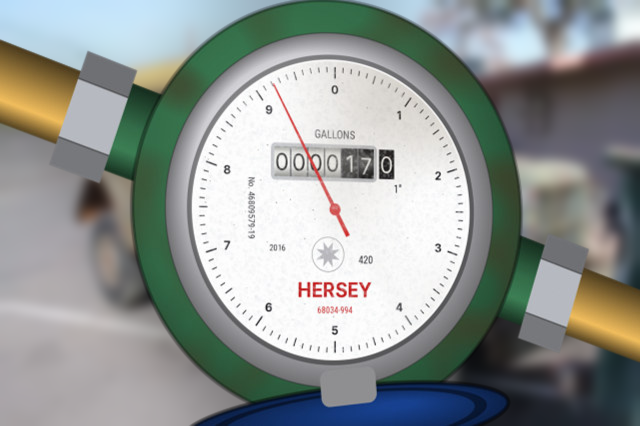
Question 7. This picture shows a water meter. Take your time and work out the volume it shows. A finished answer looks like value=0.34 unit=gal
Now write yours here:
value=169.2 unit=gal
